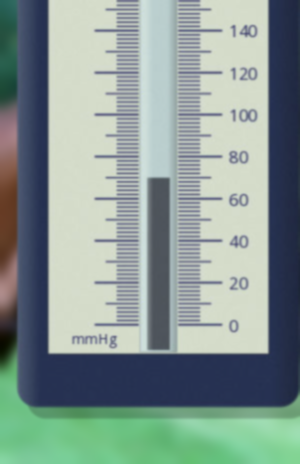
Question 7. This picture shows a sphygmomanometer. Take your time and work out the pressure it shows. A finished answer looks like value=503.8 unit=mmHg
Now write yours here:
value=70 unit=mmHg
